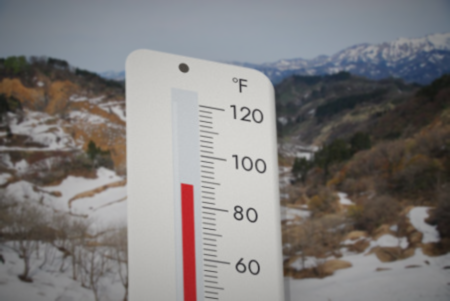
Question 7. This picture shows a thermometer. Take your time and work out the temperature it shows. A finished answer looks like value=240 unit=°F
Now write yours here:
value=88 unit=°F
